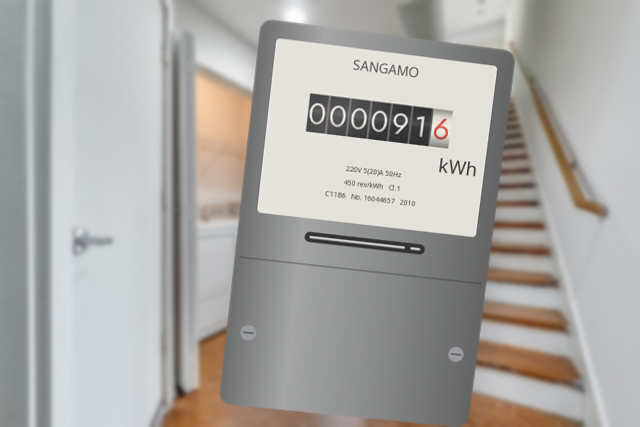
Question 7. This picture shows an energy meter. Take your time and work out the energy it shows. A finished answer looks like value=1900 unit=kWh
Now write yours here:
value=91.6 unit=kWh
